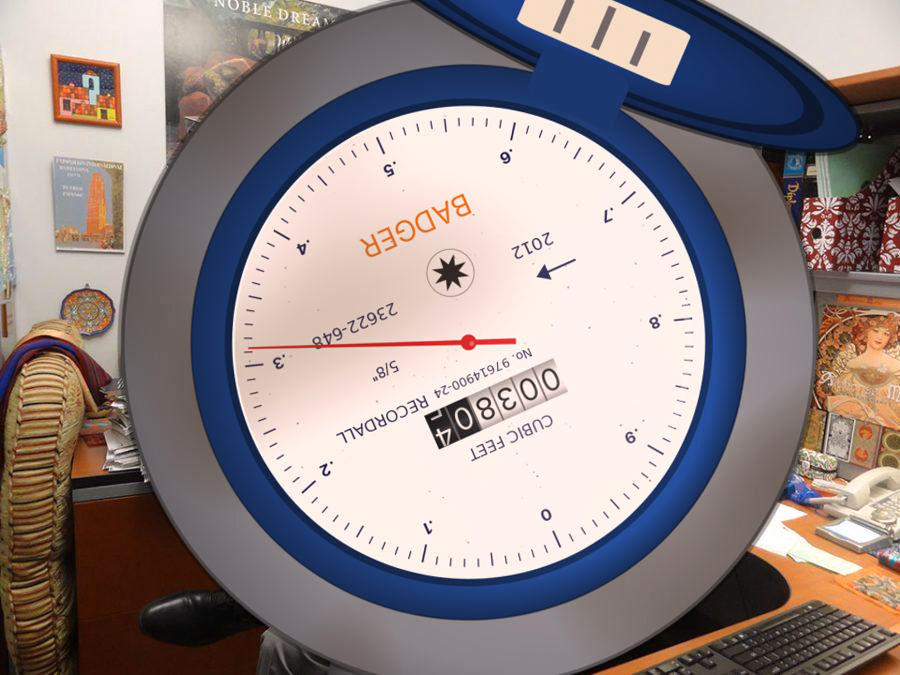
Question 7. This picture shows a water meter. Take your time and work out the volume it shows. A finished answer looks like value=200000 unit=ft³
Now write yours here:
value=3804.31 unit=ft³
